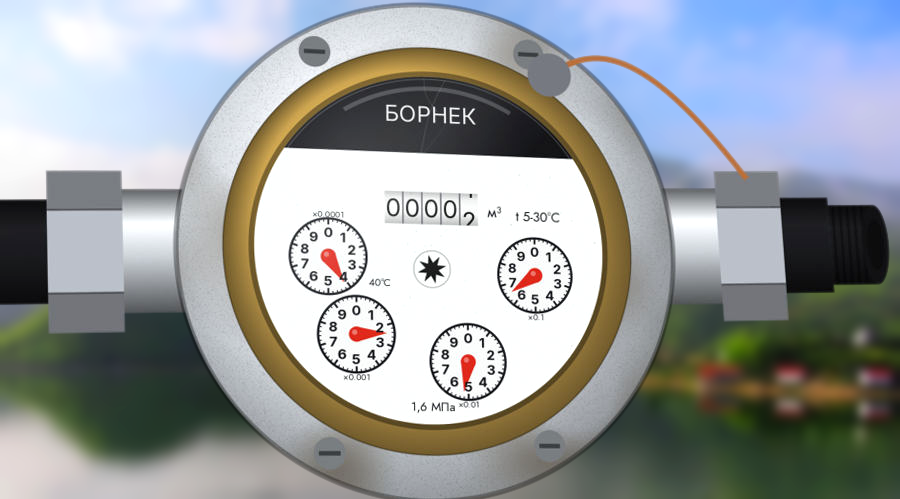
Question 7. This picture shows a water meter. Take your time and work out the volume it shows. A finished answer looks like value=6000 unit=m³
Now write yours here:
value=1.6524 unit=m³
